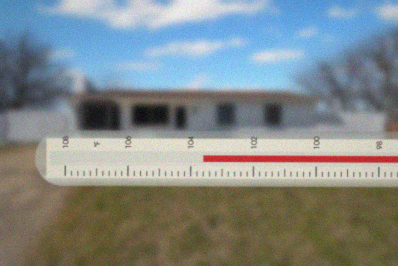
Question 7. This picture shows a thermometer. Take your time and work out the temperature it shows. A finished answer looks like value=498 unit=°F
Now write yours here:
value=103.6 unit=°F
